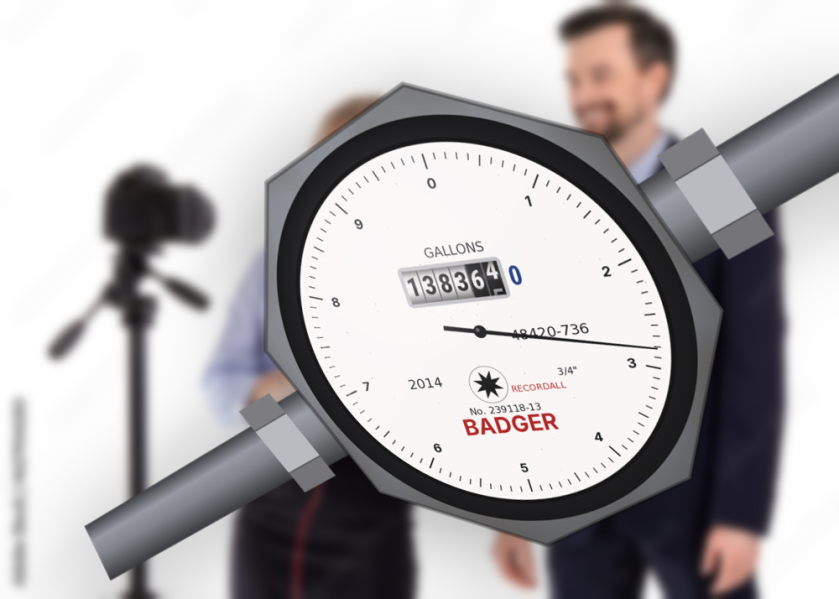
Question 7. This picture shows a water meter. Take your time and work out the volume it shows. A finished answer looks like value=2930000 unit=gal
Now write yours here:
value=1383642.8 unit=gal
